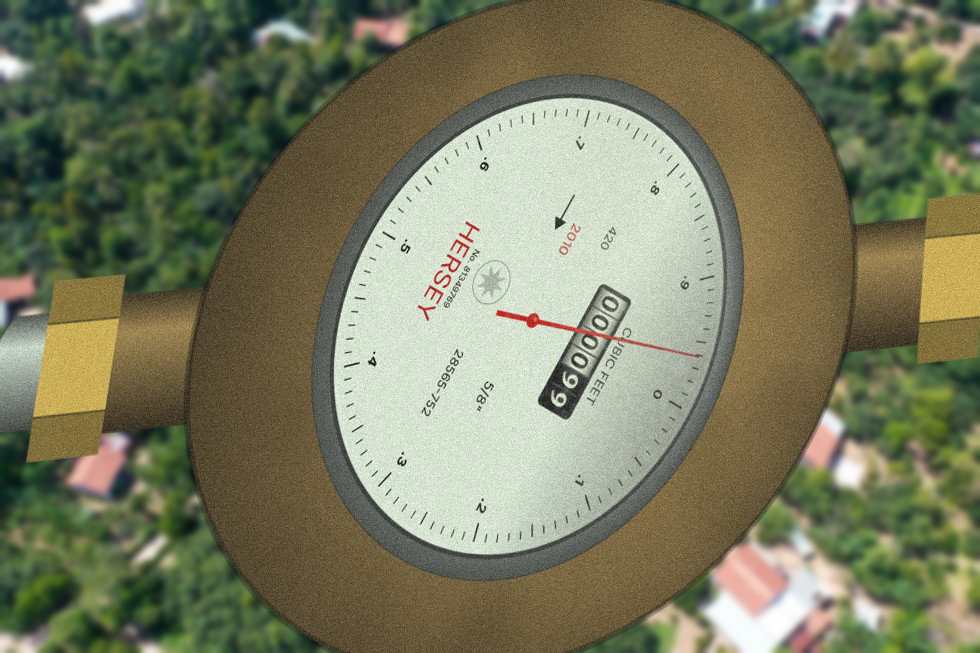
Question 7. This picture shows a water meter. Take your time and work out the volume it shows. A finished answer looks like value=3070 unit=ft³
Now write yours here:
value=98.96 unit=ft³
